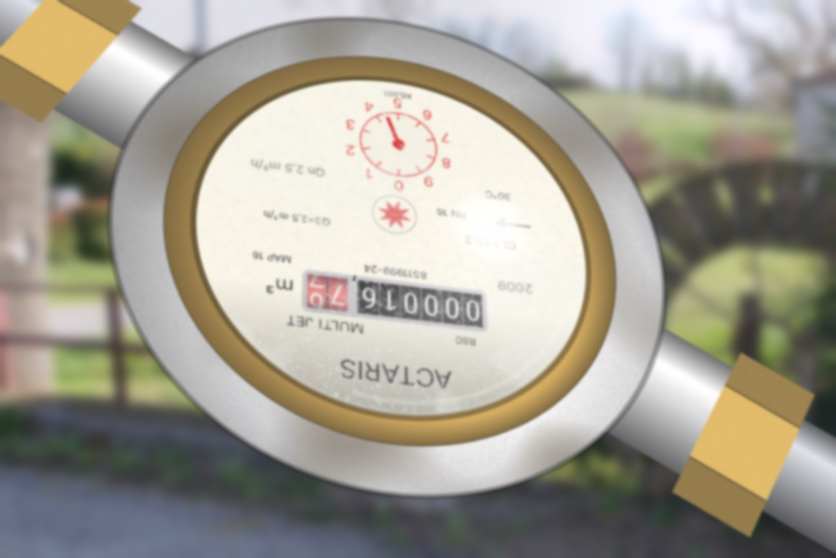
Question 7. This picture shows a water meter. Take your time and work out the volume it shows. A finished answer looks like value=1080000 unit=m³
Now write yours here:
value=16.764 unit=m³
